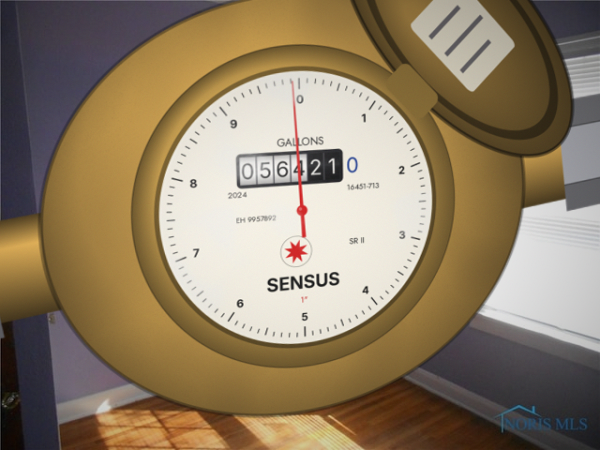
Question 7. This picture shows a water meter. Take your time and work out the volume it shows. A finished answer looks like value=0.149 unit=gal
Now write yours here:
value=564209.9 unit=gal
